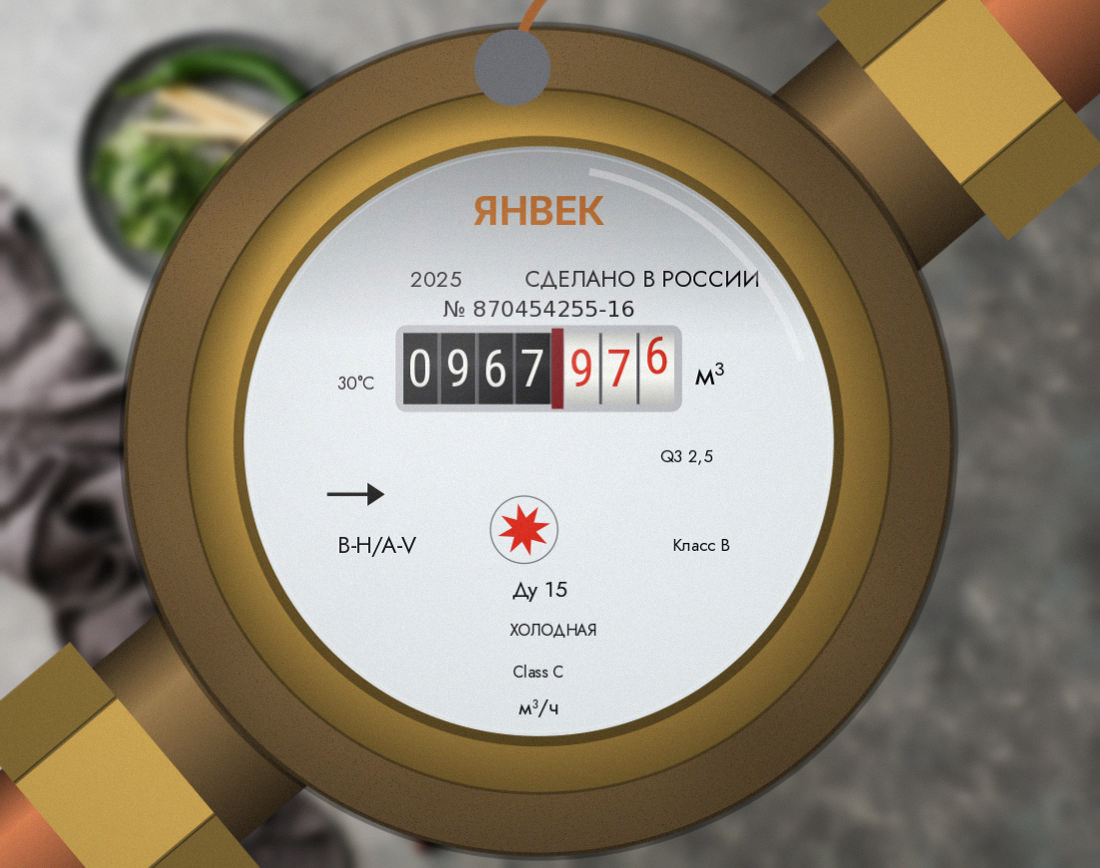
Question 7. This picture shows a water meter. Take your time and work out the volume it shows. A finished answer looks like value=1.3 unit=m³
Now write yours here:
value=967.976 unit=m³
